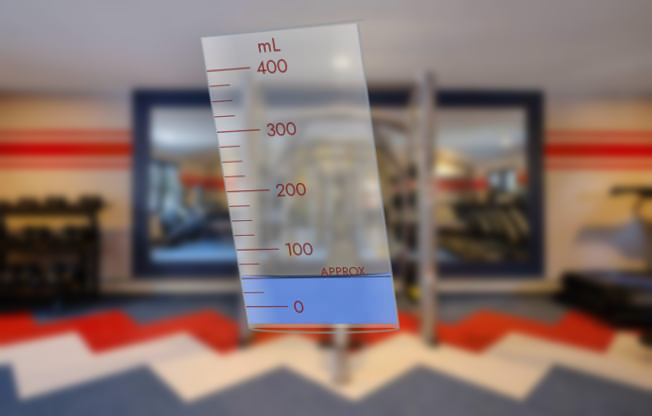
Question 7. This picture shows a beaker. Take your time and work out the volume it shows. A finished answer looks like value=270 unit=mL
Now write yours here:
value=50 unit=mL
